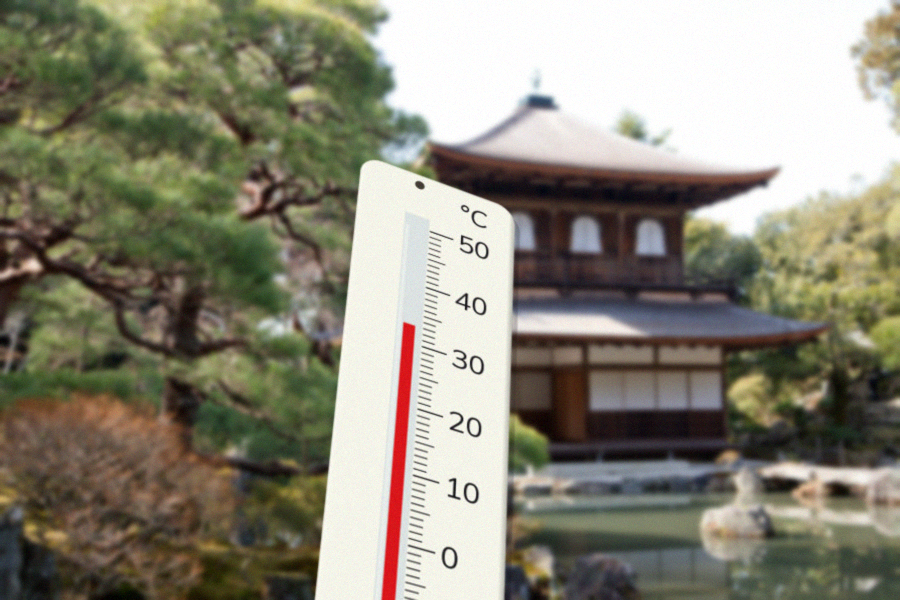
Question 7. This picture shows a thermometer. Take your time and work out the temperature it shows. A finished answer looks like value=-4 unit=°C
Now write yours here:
value=33 unit=°C
